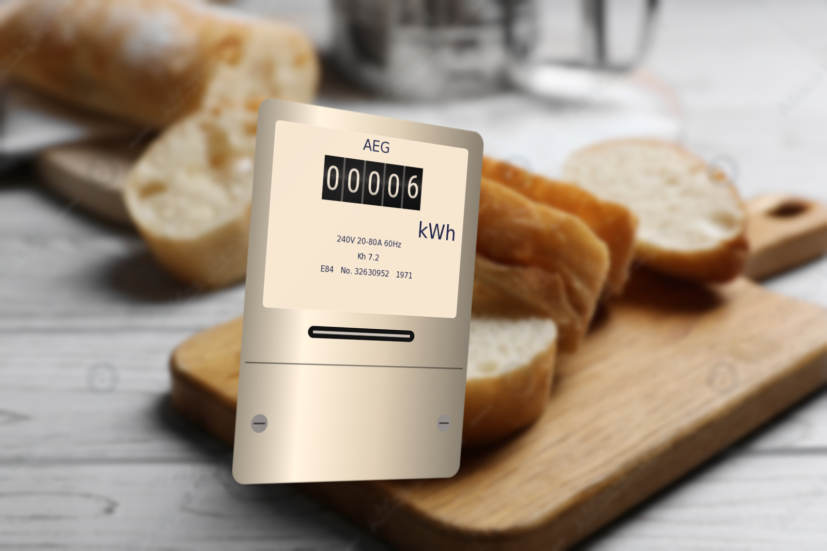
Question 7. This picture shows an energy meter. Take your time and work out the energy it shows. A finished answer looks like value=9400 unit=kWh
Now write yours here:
value=6 unit=kWh
